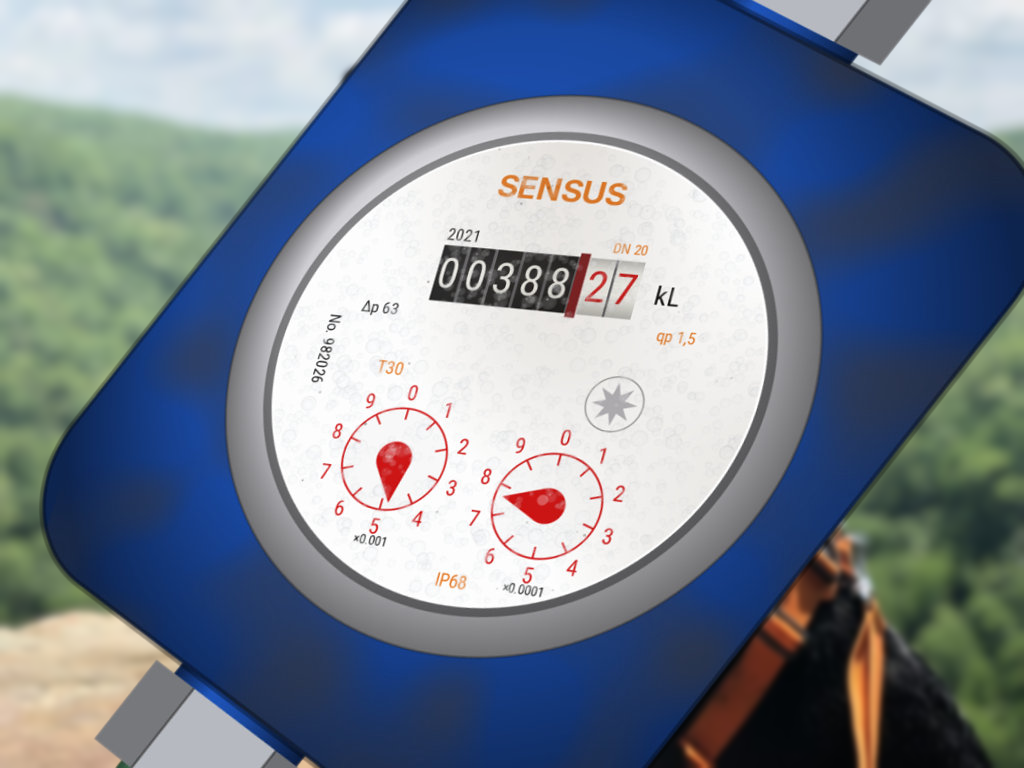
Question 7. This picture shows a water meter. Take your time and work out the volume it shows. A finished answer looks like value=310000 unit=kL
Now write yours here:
value=388.2747 unit=kL
